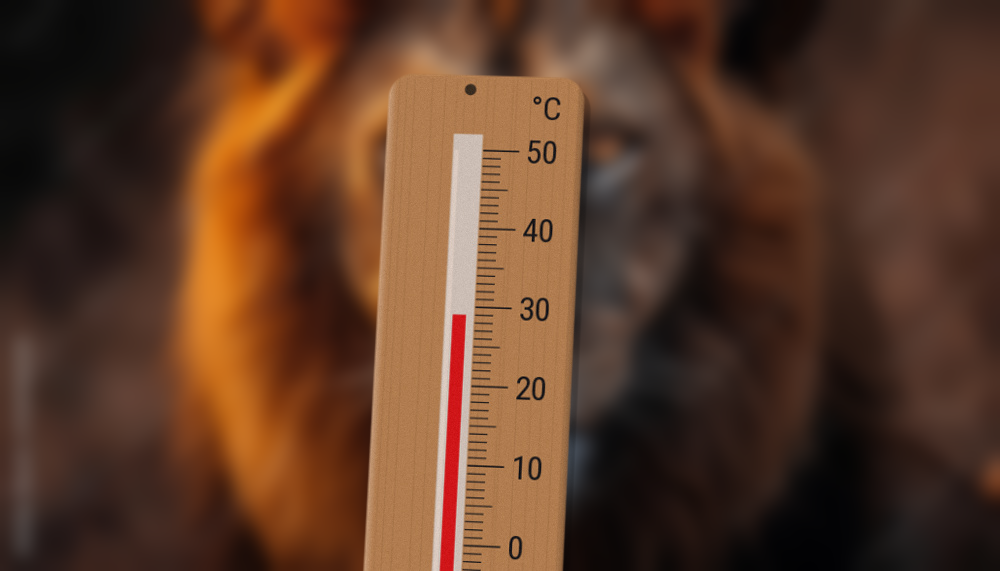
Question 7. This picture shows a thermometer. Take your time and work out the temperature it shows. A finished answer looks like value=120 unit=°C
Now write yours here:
value=29 unit=°C
